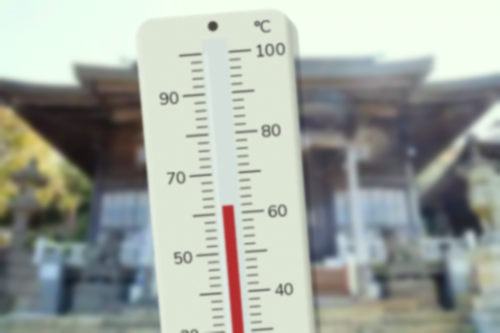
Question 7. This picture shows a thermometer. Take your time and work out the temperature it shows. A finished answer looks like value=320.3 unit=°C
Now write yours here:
value=62 unit=°C
